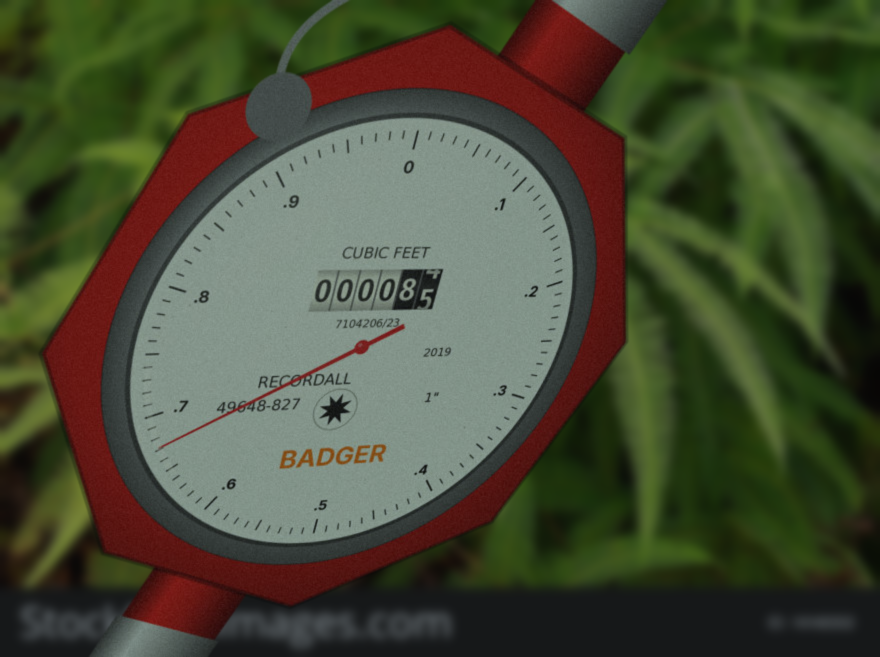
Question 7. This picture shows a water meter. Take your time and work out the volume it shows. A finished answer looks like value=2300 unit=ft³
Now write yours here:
value=84.67 unit=ft³
